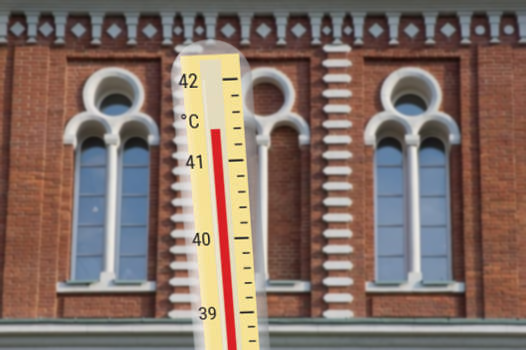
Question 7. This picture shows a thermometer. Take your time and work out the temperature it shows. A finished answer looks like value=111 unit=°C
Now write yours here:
value=41.4 unit=°C
